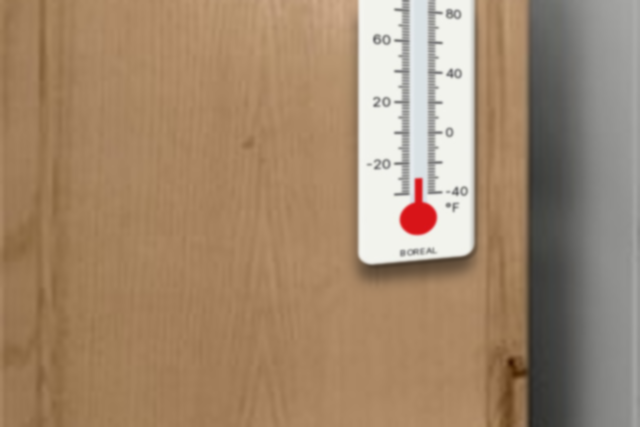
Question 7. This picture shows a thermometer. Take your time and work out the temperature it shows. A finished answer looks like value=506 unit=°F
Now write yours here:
value=-30 unit=°F
